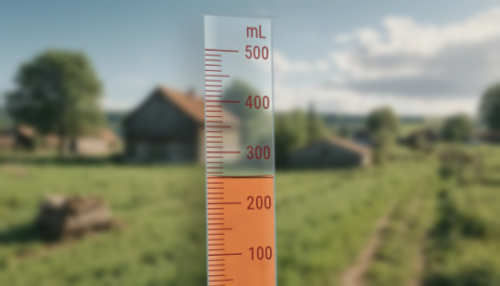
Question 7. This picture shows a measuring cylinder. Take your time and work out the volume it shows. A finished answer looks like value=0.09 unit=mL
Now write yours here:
value=250 unit=mL
